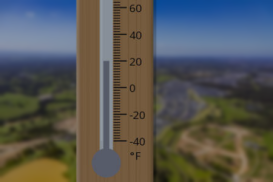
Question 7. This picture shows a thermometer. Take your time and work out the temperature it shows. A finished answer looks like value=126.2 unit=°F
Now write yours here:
value=20 unit=°F
